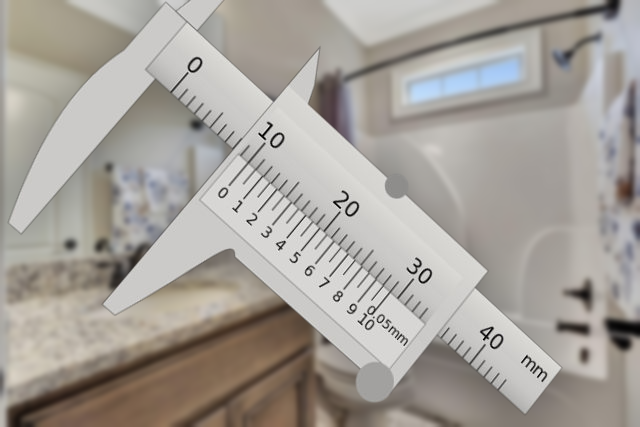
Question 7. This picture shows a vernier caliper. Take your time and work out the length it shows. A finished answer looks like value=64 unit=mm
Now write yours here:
value=10.0 unit=mm
